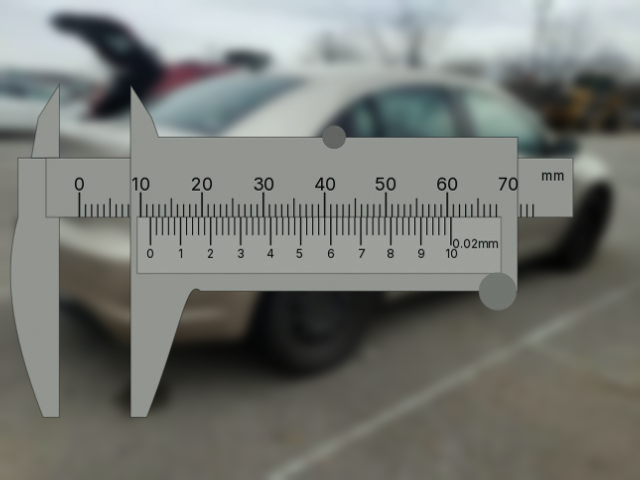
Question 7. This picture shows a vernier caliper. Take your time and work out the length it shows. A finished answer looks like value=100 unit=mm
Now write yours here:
value=11.6 unit=mm
